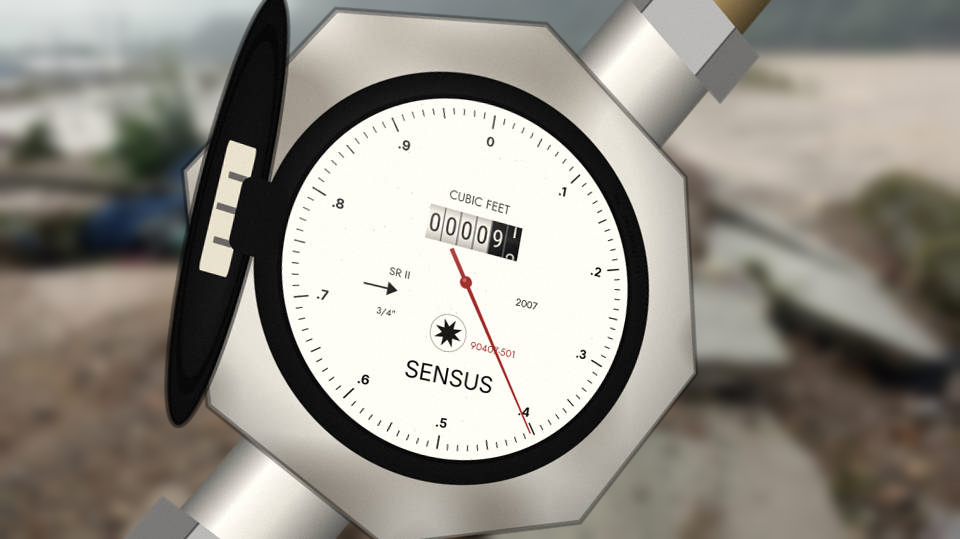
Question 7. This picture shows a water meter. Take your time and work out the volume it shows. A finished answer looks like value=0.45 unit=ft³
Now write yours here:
value=91.40 unit=ft³
